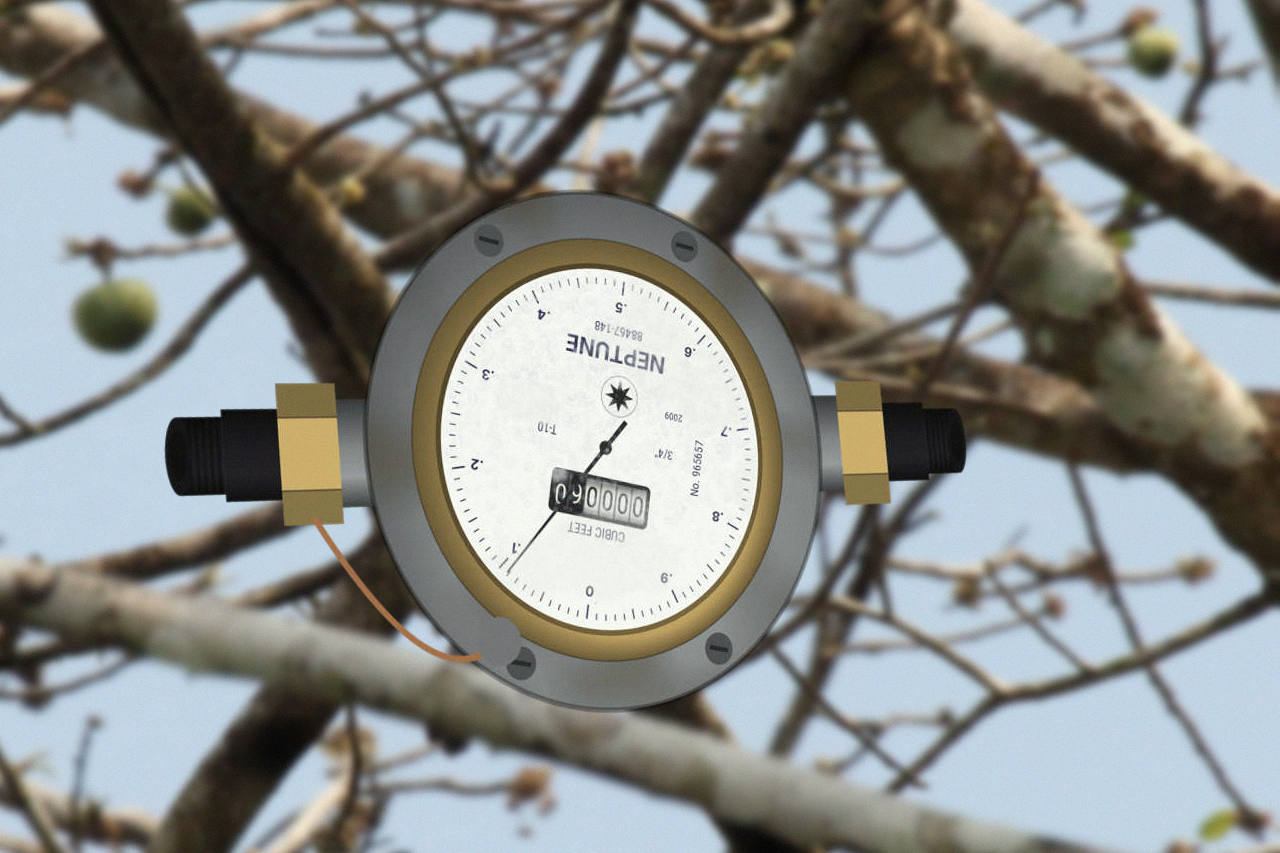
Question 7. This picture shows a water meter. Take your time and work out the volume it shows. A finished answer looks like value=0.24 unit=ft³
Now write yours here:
value=60.09 unit=ft³
